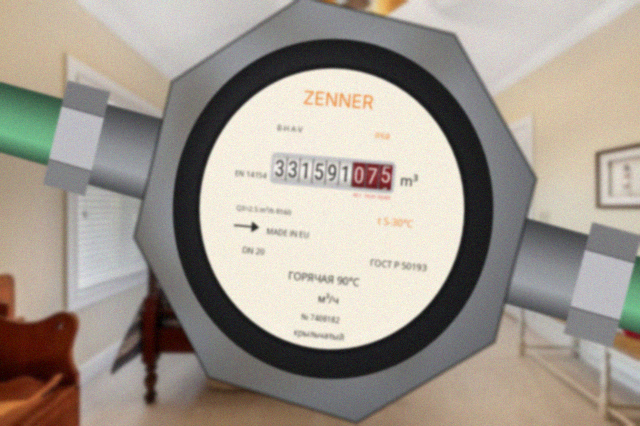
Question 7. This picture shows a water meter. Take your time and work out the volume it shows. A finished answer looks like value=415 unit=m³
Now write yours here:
value=331591.075 unit=m³
